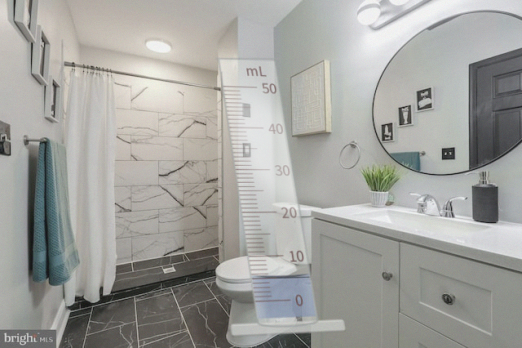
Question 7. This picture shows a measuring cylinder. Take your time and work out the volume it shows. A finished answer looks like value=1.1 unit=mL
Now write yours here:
value=5 unit=mL
